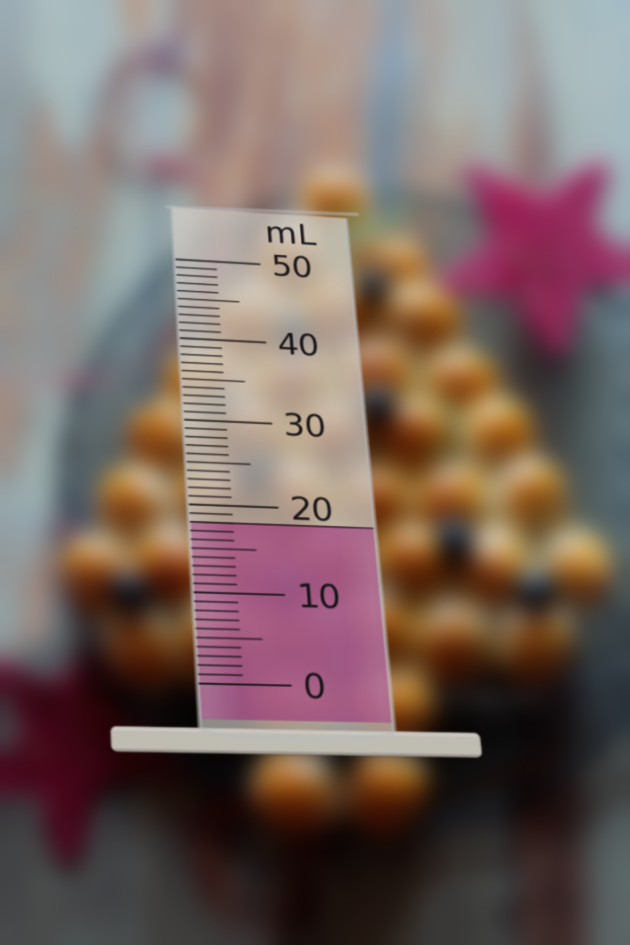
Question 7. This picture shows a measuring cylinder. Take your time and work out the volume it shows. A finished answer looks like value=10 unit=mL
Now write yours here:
value=18 unit=mL
